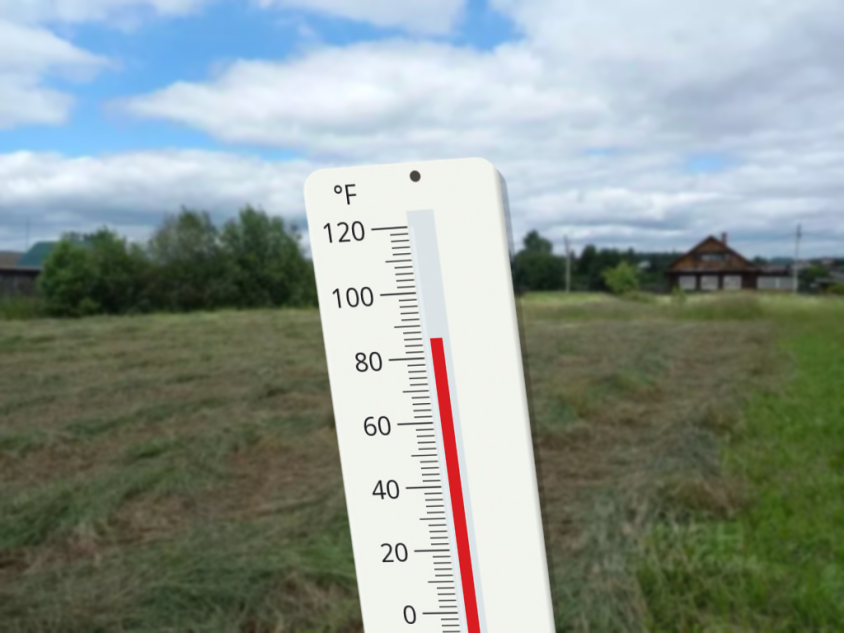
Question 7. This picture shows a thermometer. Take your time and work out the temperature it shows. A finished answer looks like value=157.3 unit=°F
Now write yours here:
value=86 unit=°F
